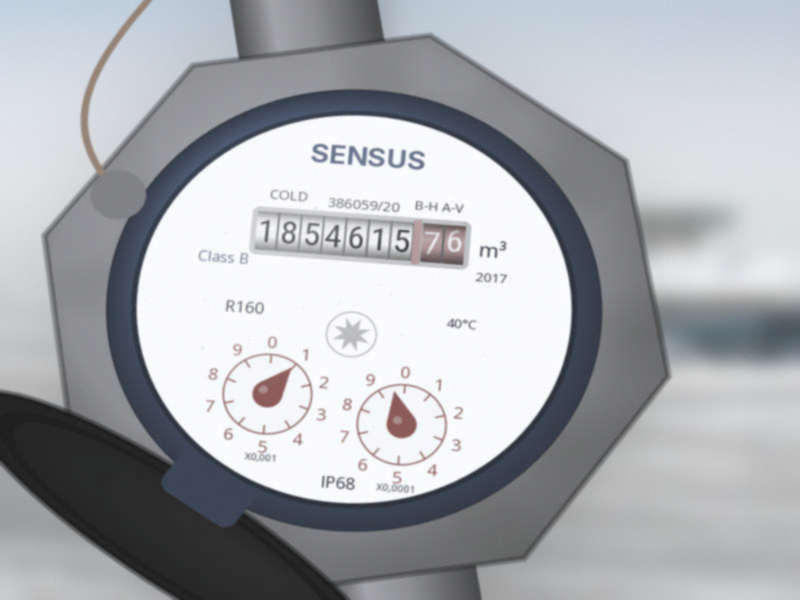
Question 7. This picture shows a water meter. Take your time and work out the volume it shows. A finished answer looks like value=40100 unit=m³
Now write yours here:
value=1854615.7609 unit=m³
